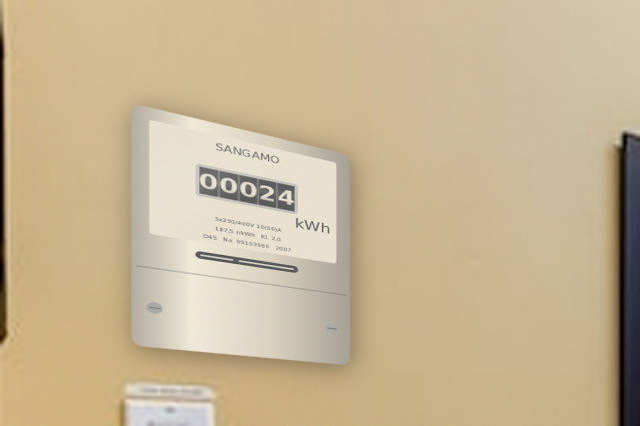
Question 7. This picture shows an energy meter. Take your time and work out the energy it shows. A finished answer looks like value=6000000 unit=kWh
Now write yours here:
value=24 unit=kWh
